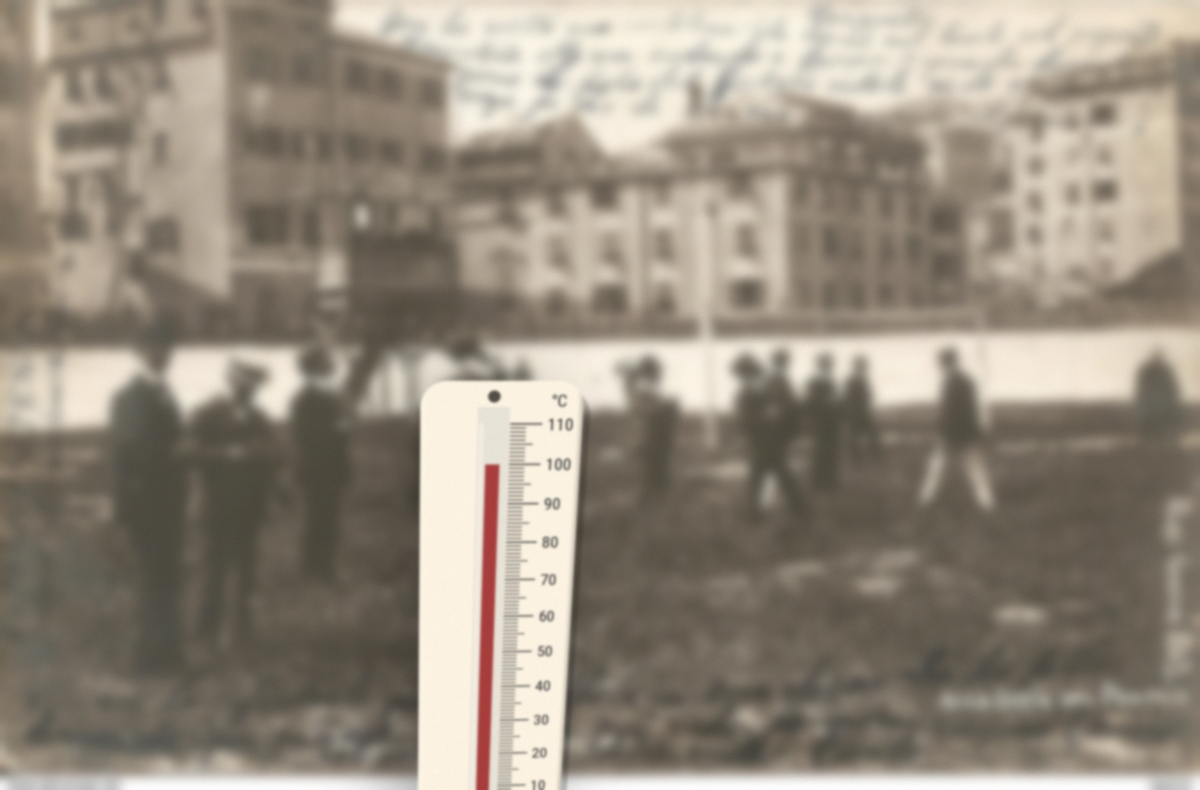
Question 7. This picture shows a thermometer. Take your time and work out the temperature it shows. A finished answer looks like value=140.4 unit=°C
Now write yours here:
value=100 unit=°C
